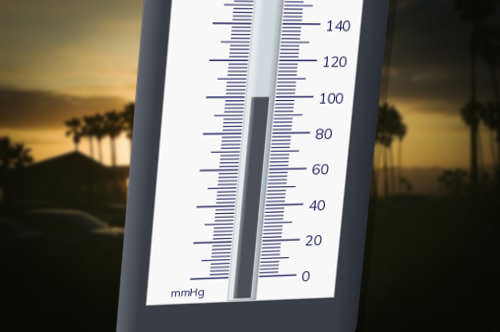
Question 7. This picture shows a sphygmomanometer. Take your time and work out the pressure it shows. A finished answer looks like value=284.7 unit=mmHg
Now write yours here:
value=100 unit=mmHg
